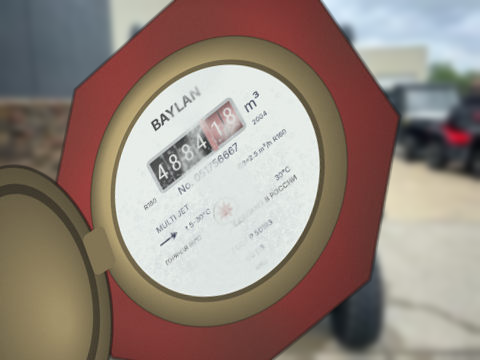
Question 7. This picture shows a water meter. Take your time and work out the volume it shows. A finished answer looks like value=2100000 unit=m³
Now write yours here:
value=4884.18 unit=m³
